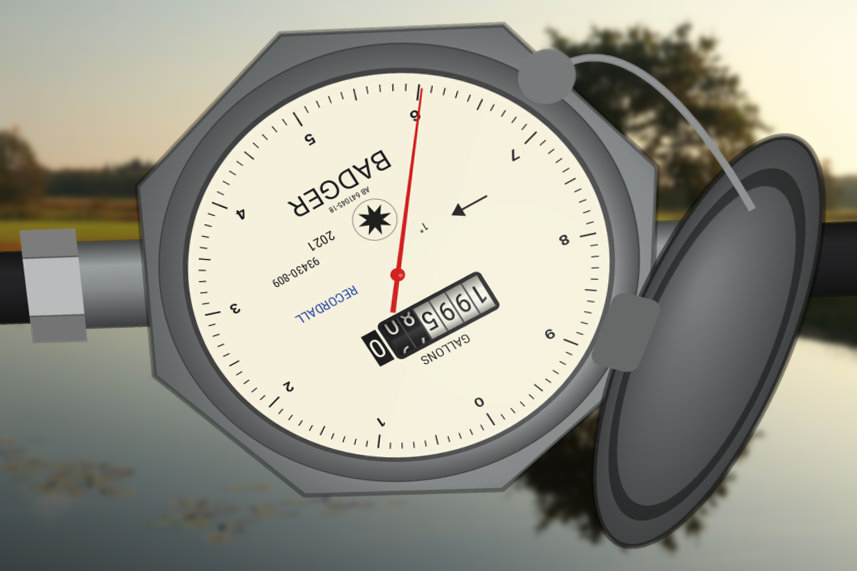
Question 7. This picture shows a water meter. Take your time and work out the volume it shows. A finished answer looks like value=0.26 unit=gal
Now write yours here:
value=1995796.0 unit=gal
